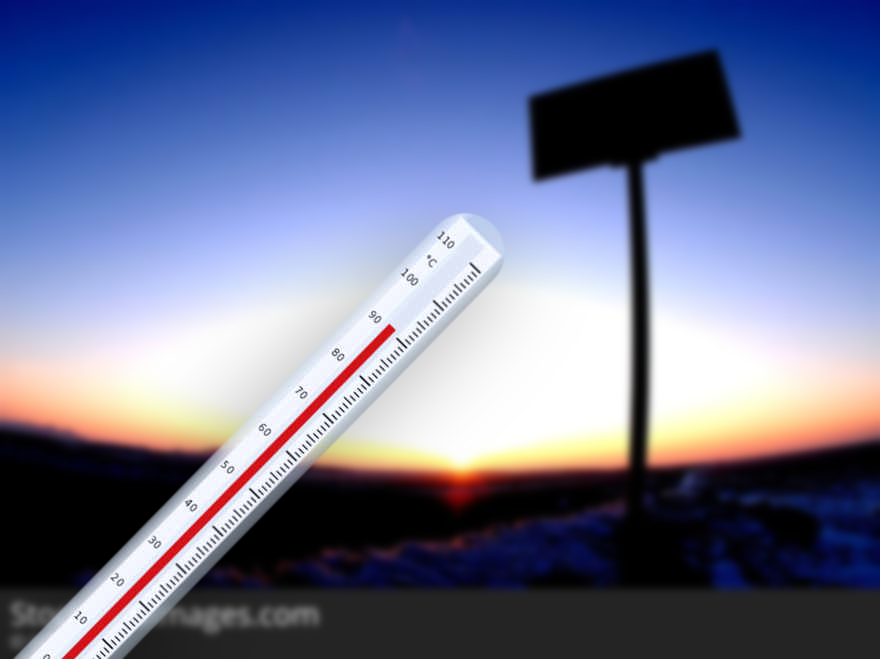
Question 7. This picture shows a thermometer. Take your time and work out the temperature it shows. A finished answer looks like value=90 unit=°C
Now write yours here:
value=91 unit=°C
